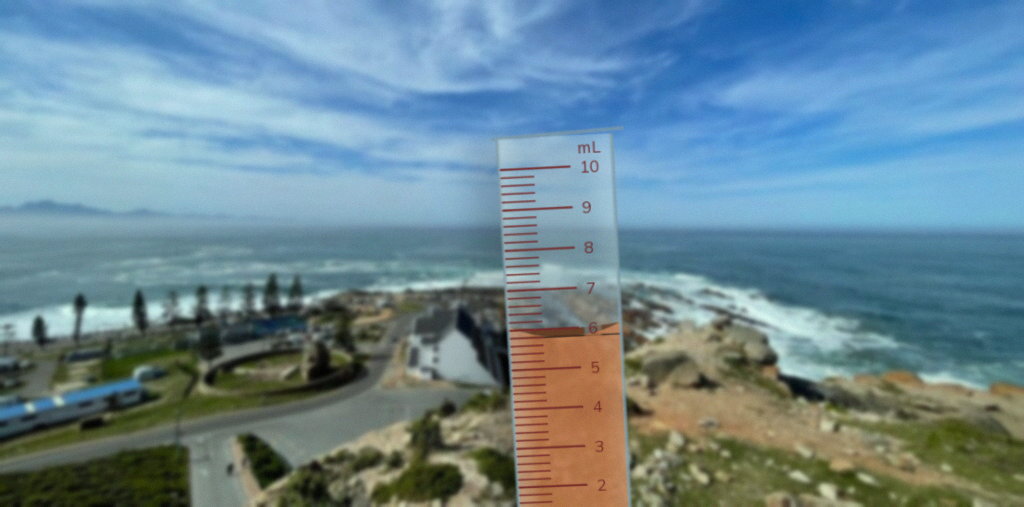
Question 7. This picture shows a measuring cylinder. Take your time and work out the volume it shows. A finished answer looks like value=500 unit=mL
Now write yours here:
value=5.8 unit=mL
